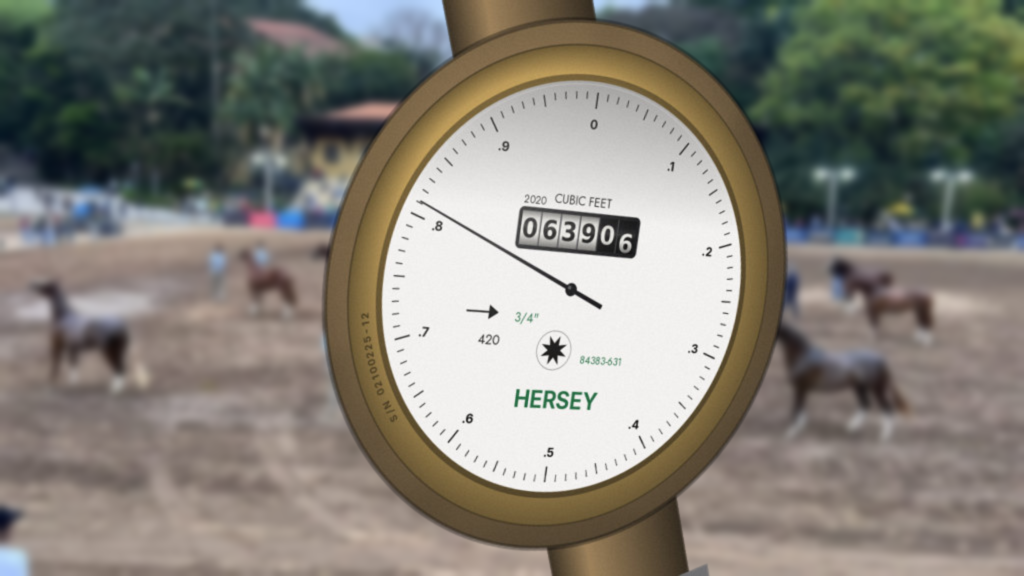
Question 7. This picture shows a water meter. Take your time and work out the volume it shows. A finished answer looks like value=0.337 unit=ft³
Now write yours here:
value=63905.81 unit=ft³
